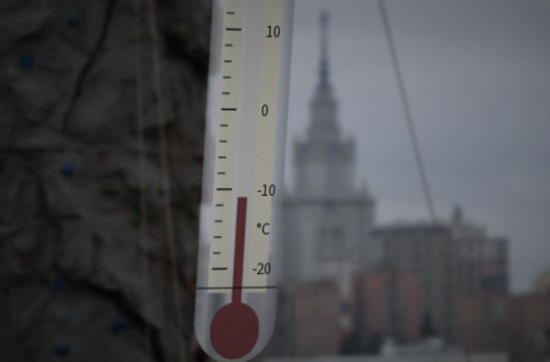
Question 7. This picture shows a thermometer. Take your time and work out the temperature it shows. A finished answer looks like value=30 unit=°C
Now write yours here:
value=-11 unit=°C
